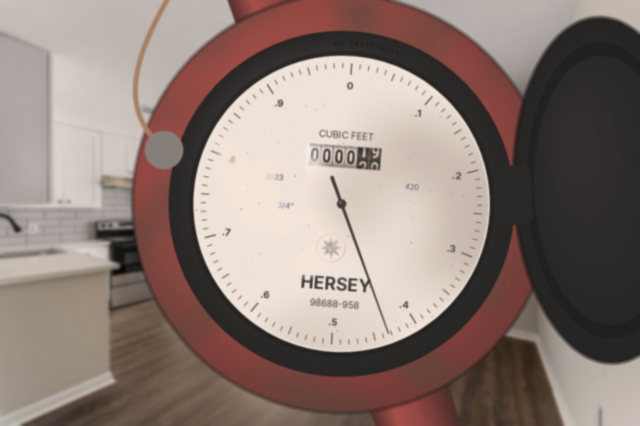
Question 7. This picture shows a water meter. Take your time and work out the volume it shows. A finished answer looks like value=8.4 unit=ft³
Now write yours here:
value=19.43 unit=ft³
